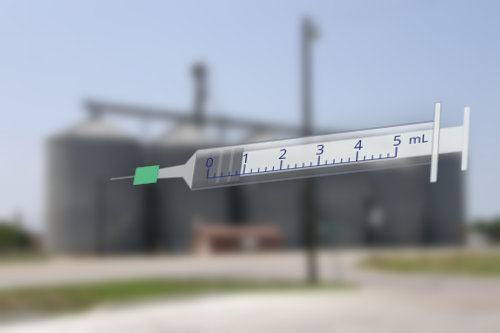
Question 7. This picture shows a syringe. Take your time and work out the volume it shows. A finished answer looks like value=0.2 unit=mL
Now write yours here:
value=0 unit=mL
